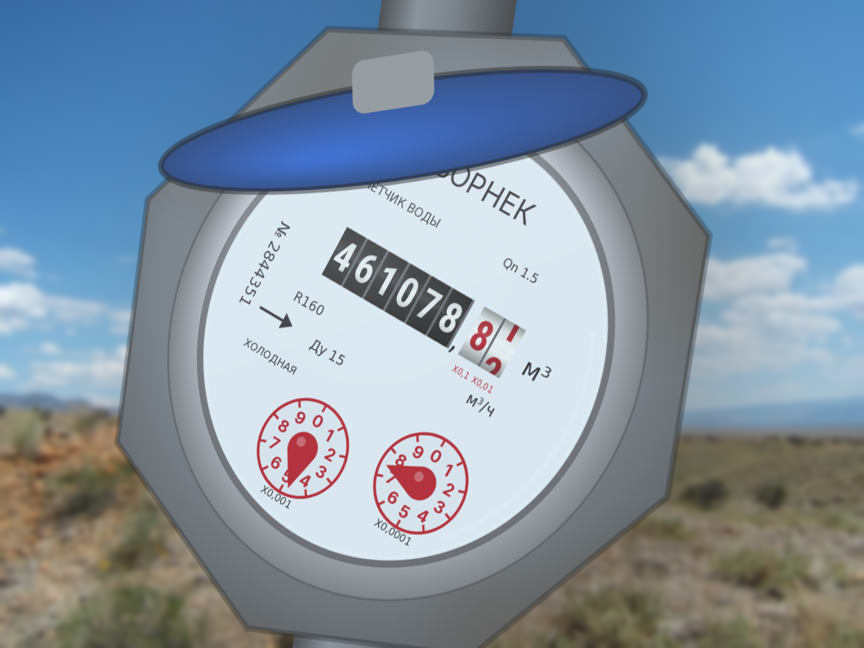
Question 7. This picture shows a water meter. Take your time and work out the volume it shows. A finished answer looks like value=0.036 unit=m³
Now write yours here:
value=461078.8147 unit=m³
